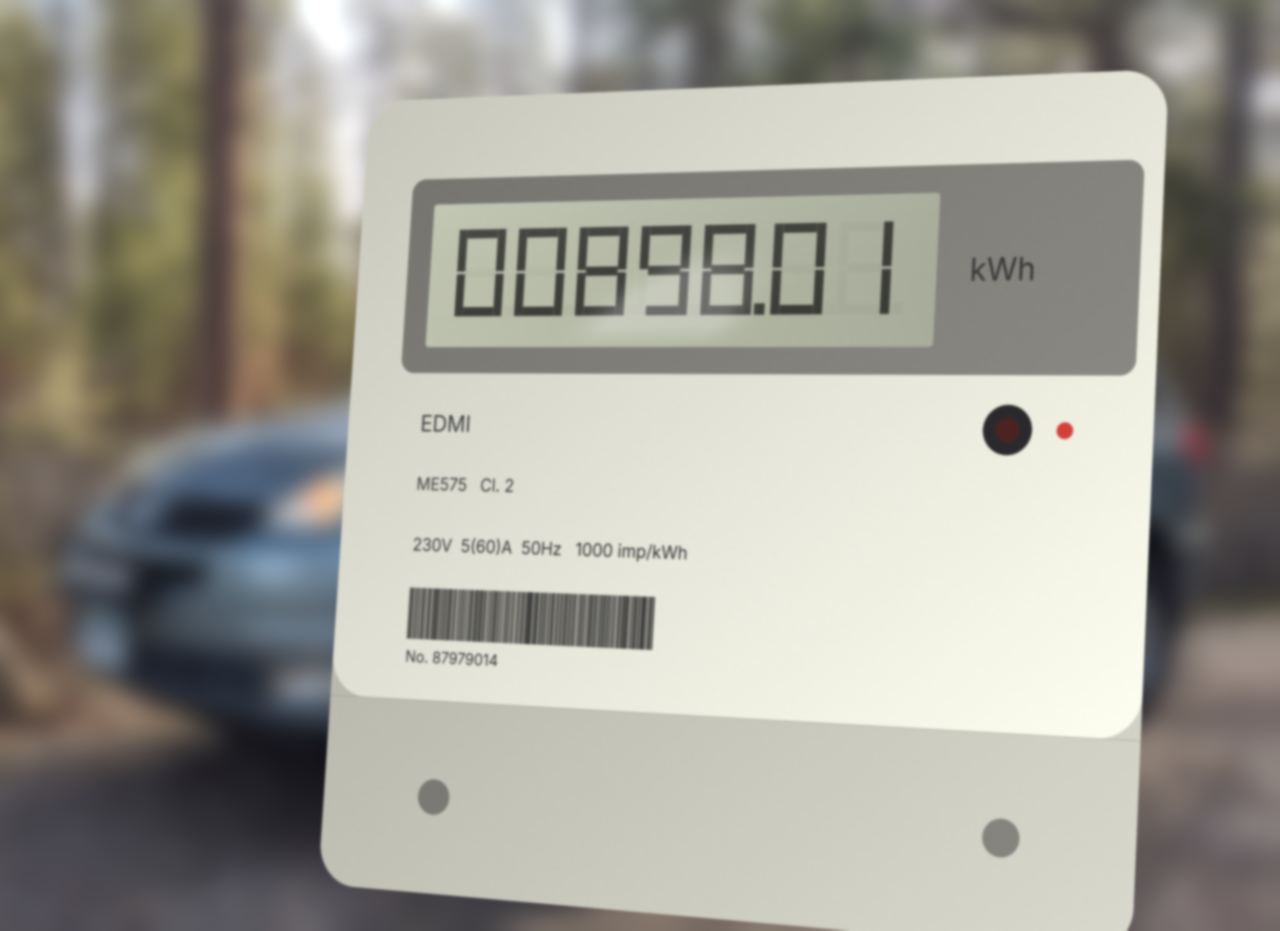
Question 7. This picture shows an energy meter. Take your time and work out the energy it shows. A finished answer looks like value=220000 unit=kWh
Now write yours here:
value=898.01 unit=kWh
